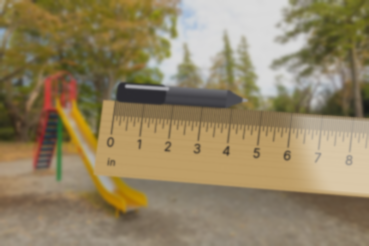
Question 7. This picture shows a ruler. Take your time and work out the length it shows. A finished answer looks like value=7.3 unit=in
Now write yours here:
value=4.5 unit=in
